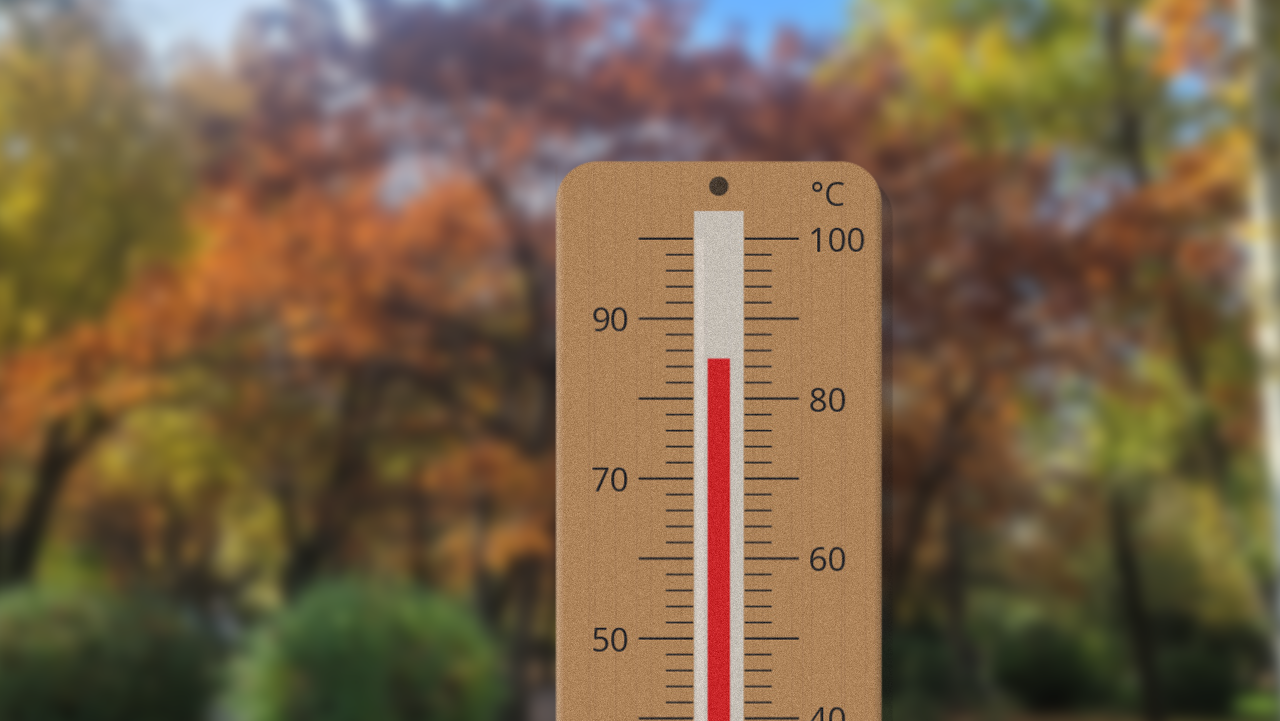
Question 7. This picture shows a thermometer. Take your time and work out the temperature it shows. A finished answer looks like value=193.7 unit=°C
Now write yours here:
value=85 unit=°C
